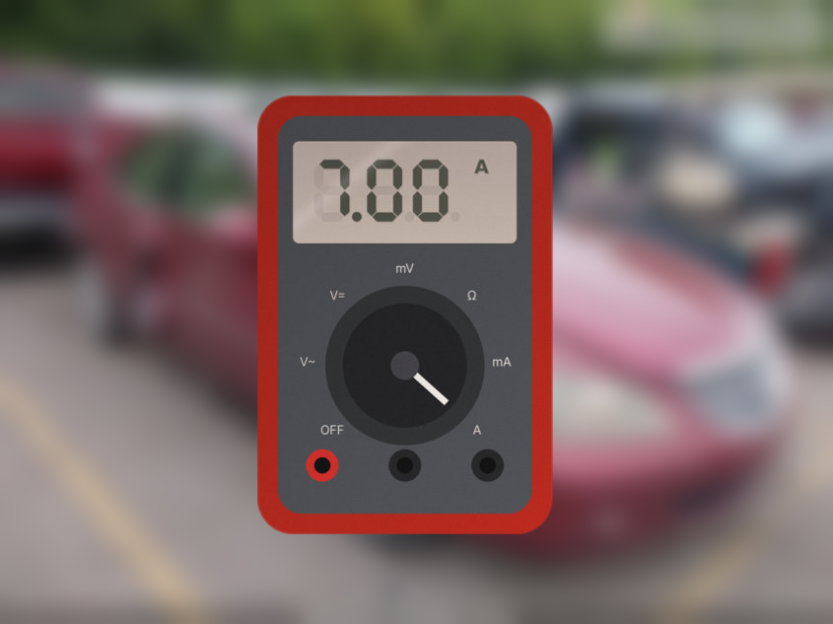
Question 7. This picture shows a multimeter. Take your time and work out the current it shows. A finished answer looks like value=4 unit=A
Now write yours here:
value=7.00 unit=A
